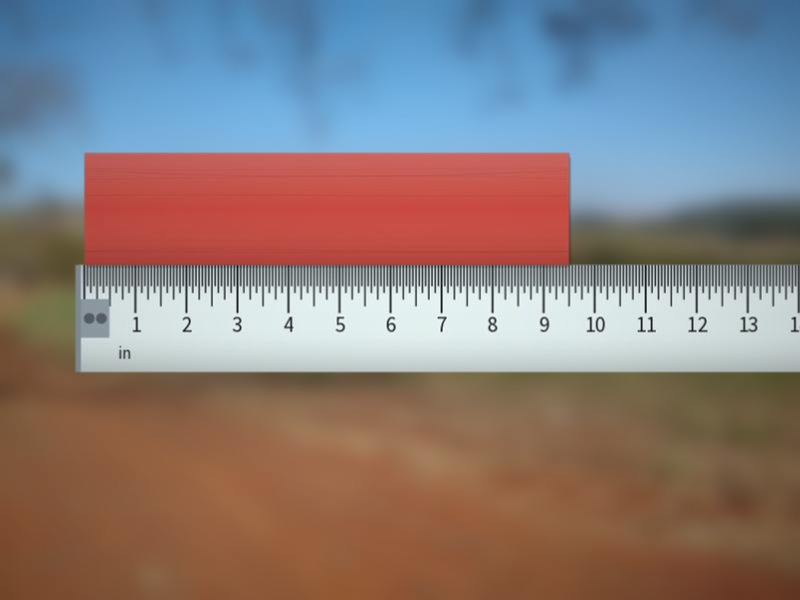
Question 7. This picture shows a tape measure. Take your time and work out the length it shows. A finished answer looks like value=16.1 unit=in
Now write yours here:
value=9.5 unit=in
